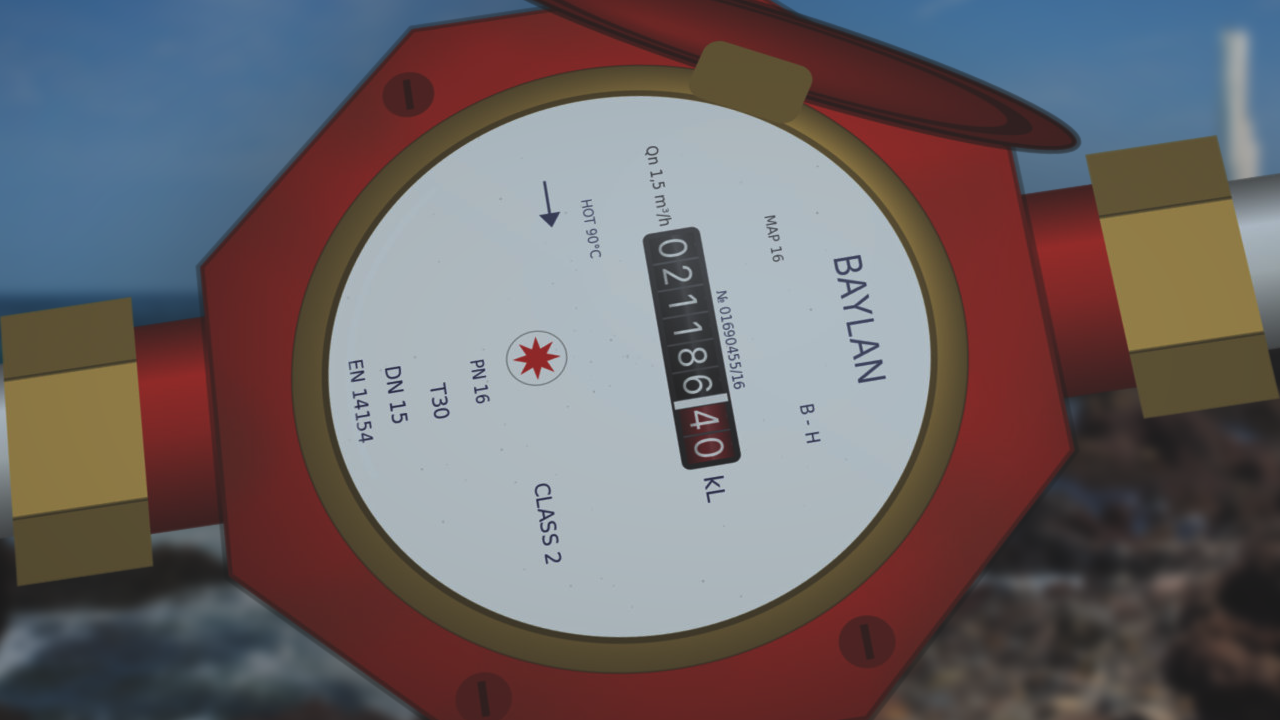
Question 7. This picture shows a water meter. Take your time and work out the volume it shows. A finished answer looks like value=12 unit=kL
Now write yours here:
value=21186.40 unit=kL
